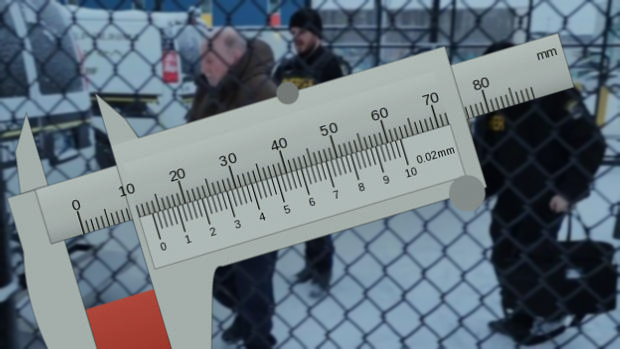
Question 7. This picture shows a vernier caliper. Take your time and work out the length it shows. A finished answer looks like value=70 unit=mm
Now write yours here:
value=13.5 unit=mm
